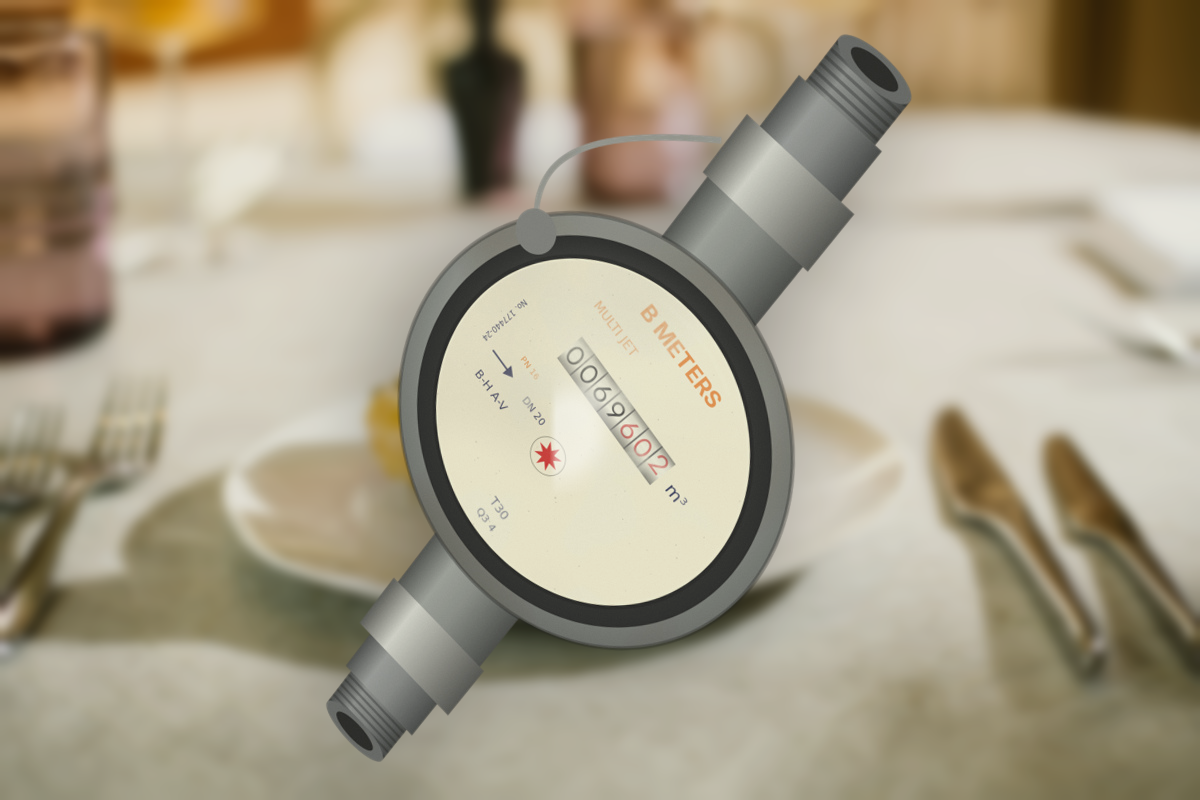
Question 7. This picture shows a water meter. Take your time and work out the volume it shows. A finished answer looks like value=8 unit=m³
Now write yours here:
value=69.602 unit=m³
